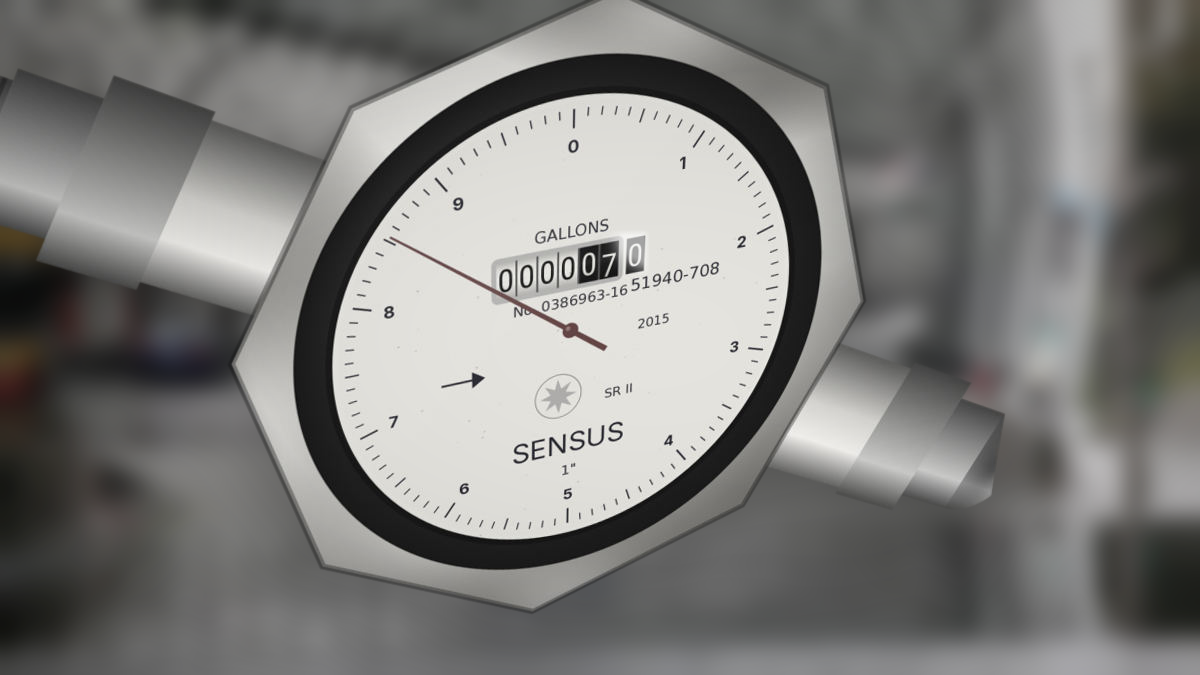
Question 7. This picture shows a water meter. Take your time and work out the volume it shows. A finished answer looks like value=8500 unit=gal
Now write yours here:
value=68.5 unit=gal
